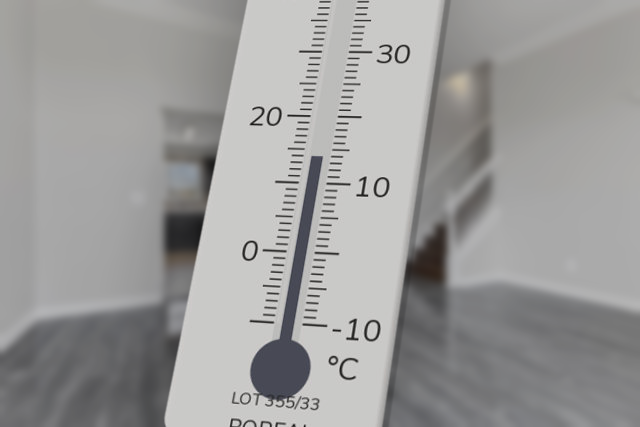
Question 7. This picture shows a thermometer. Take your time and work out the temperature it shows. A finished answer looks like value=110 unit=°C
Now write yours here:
value=14 unit=°C
